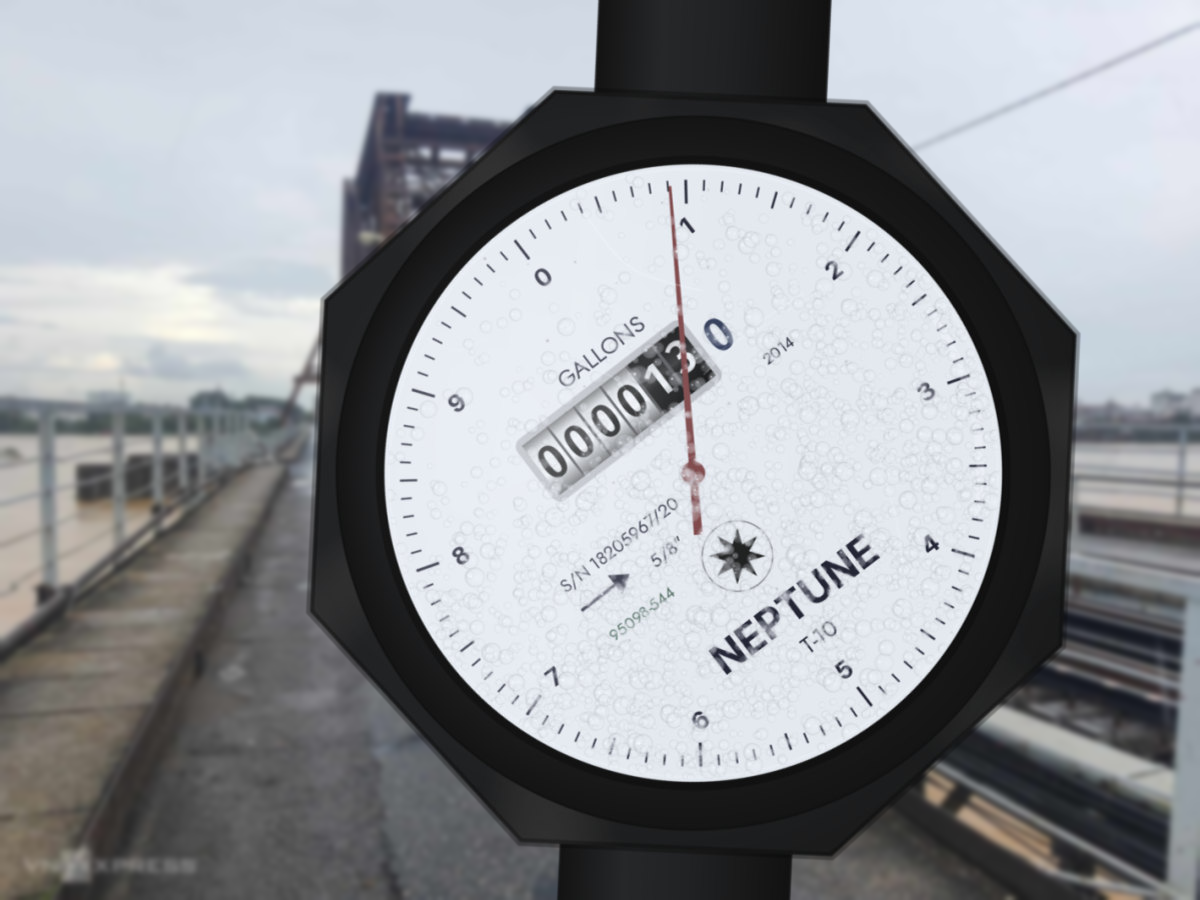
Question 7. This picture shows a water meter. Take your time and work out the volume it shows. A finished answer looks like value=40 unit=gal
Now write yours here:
value=130.9 unit=gal
